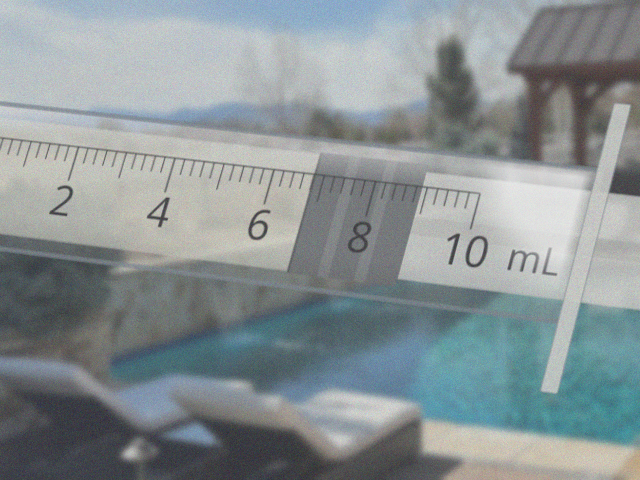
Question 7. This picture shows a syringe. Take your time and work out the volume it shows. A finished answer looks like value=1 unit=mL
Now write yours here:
value=6.8 unit=mL
